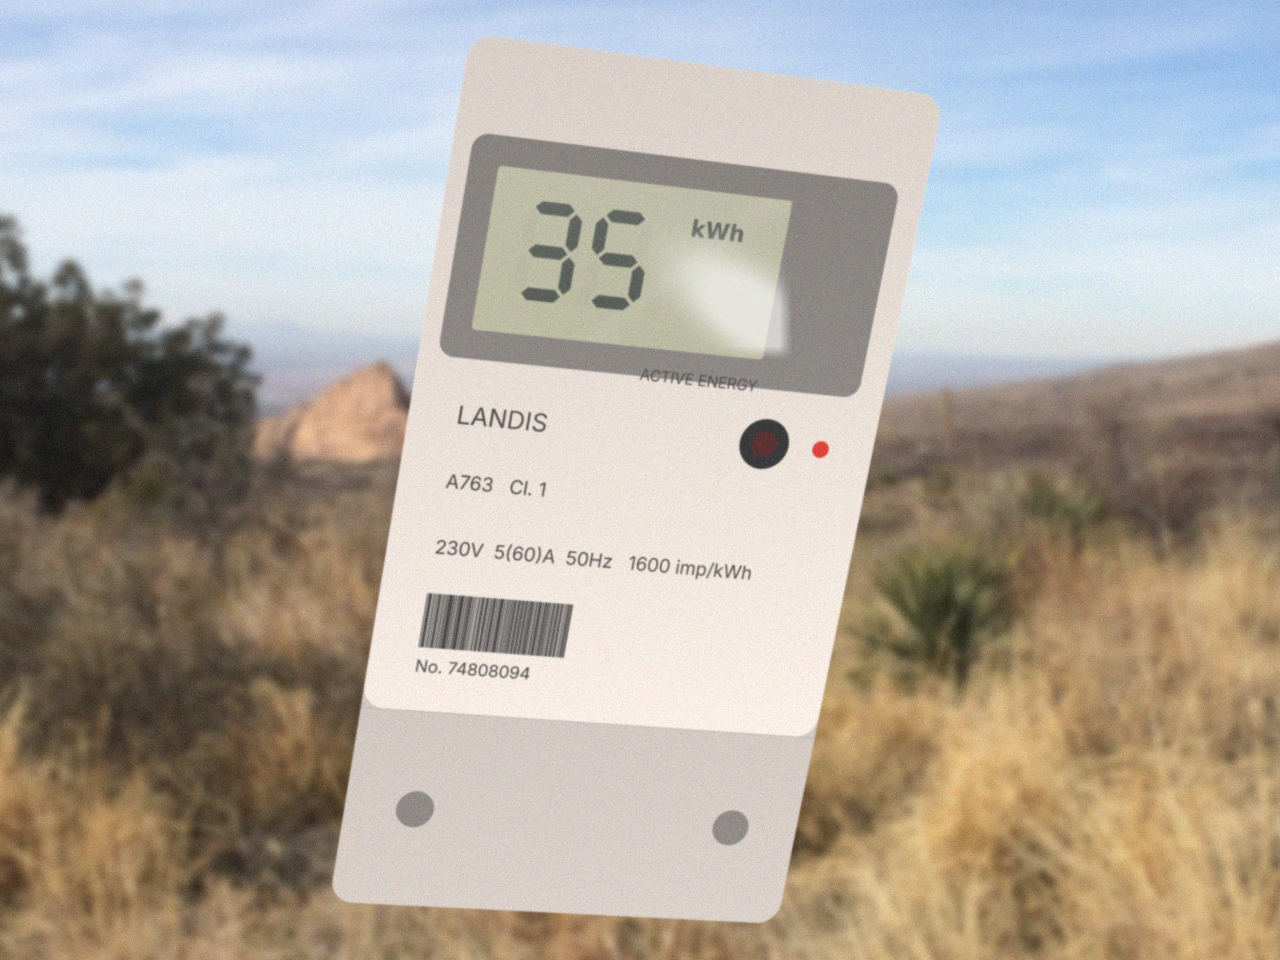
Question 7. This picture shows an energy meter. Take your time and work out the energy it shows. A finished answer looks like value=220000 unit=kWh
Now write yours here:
value=35 unit=kWh
